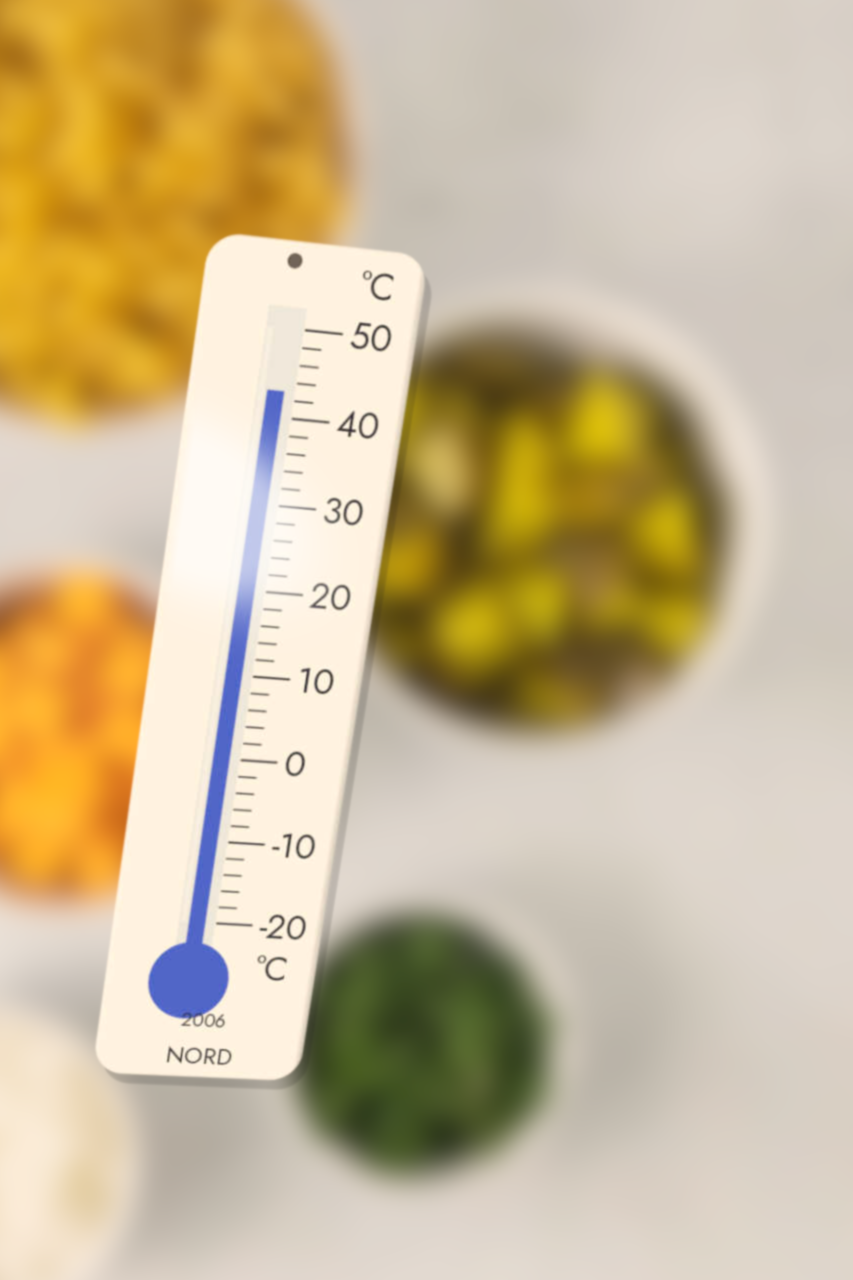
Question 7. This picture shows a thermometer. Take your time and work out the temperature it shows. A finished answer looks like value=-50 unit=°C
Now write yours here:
value=43 unit=°C
